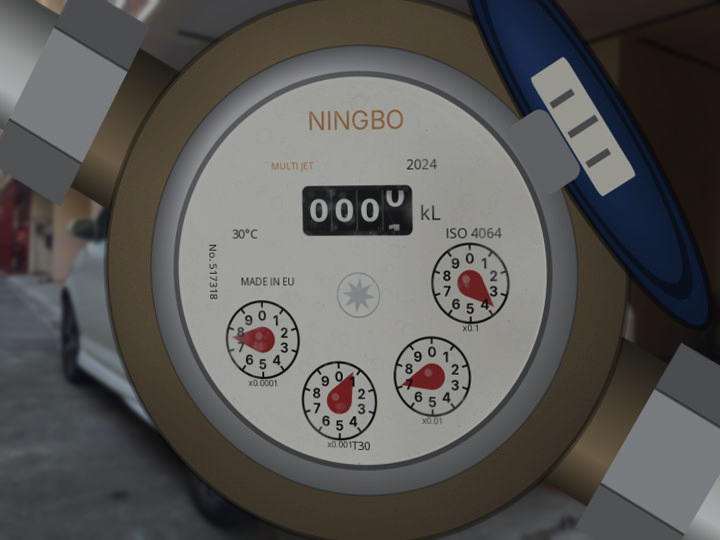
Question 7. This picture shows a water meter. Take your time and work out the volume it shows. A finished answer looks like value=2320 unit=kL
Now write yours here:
value=0.3707 unit=kL
